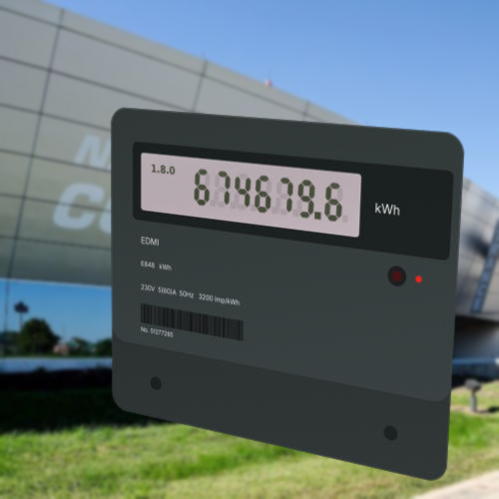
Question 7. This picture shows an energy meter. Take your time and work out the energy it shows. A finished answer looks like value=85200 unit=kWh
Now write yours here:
value=674679.6 unit=kWh
